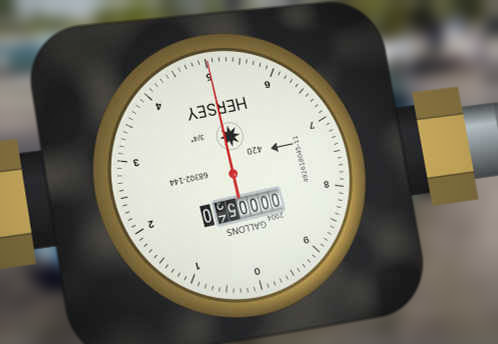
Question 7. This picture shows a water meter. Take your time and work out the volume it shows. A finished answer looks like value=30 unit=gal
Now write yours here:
value=525.0 unit=gal
